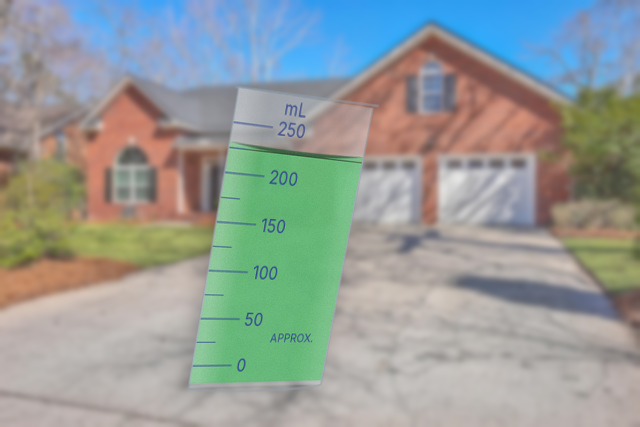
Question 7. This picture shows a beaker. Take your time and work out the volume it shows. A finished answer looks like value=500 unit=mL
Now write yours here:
value=225 unit=mL
